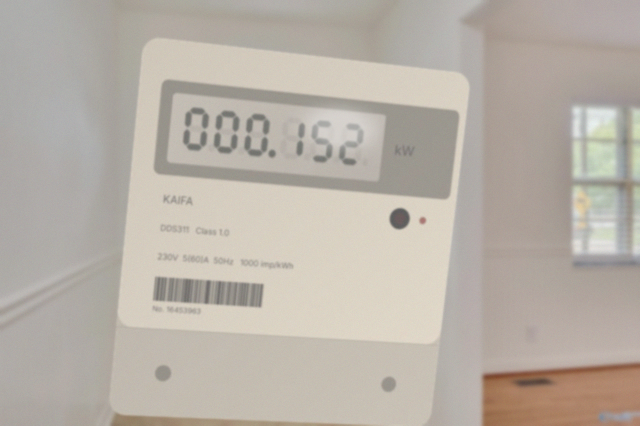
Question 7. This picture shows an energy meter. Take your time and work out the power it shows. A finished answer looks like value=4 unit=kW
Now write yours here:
value=0.152 unit=kW
